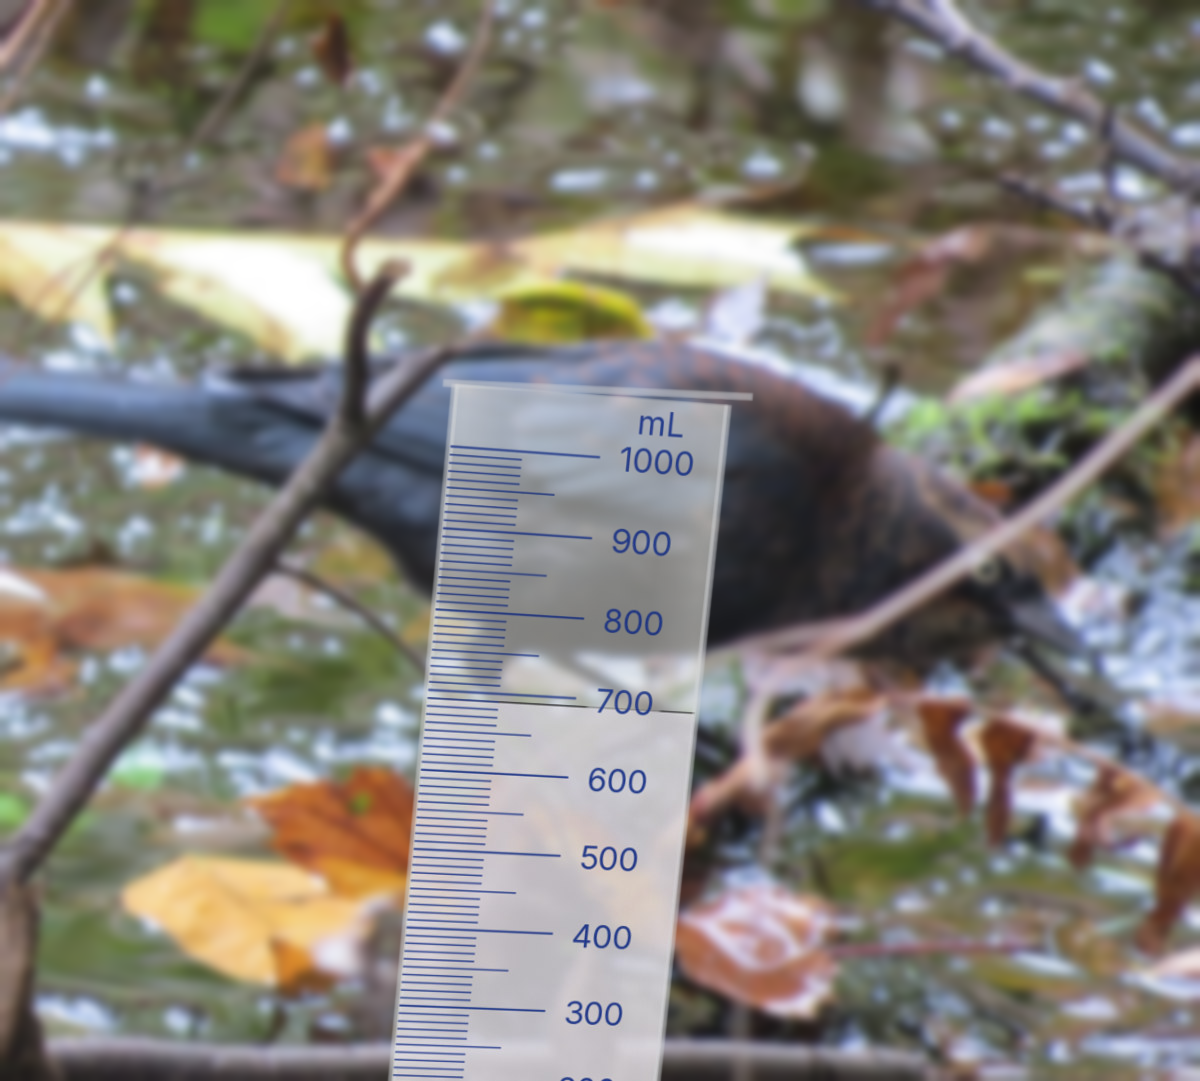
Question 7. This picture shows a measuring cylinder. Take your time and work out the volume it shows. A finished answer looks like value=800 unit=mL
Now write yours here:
value=690 unit=mL
